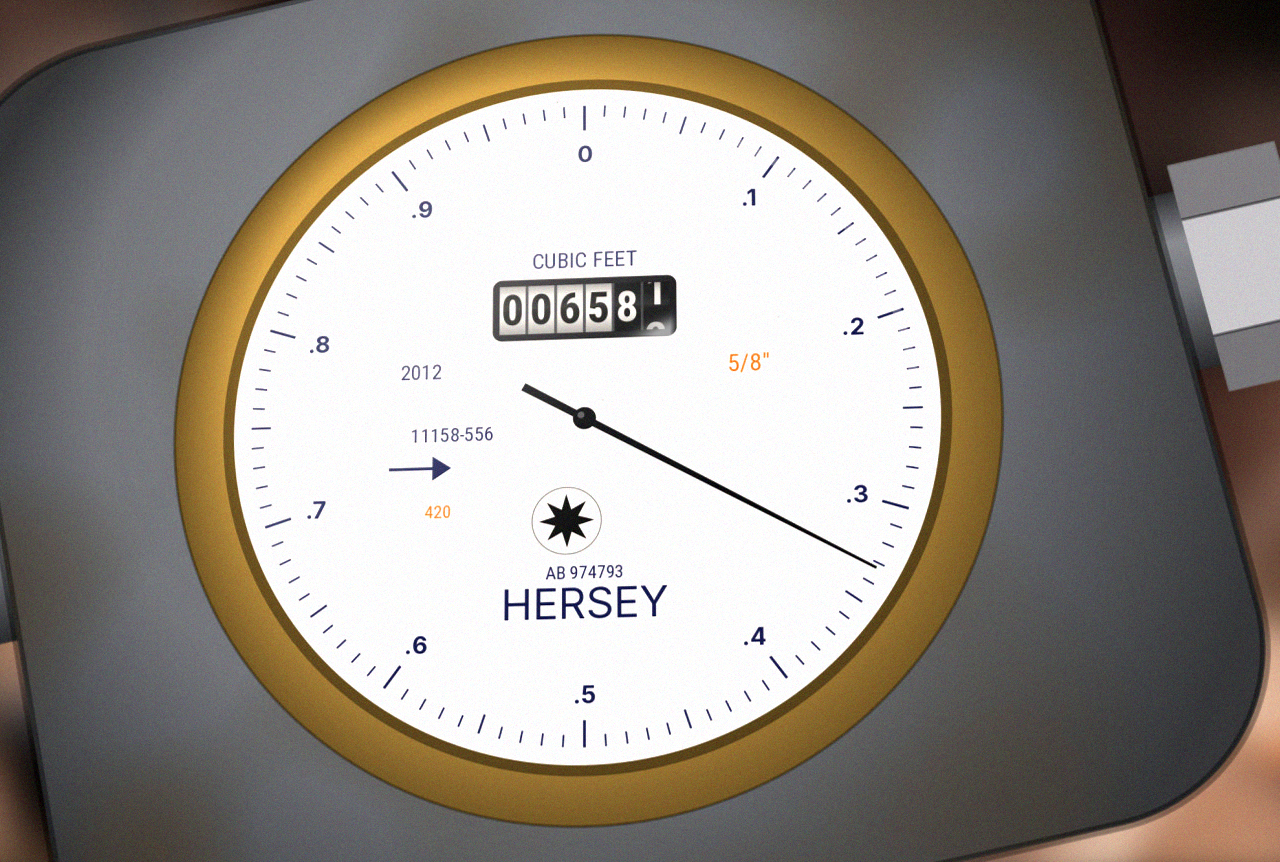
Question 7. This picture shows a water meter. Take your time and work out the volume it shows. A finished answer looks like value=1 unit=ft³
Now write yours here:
value=6581.33 unit=ft³
